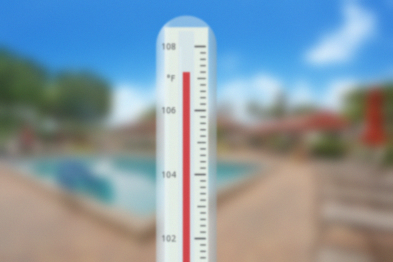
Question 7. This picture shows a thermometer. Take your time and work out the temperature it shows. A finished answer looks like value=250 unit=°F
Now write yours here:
value=107.2 unit=°F
